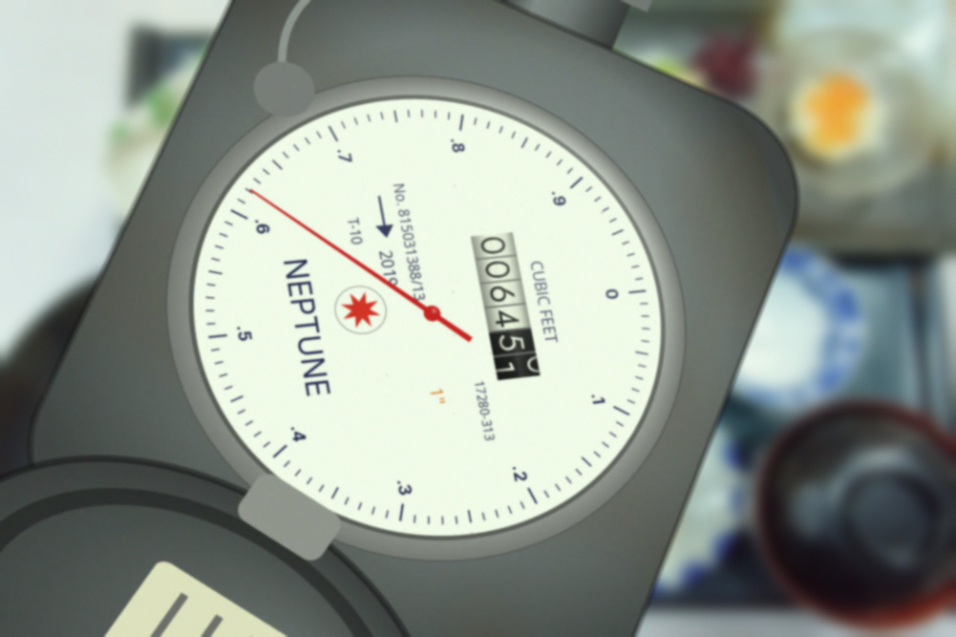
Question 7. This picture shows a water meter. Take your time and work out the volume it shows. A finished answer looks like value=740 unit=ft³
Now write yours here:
value=6450.62 unit=ft³
